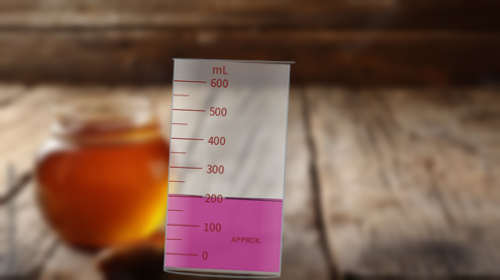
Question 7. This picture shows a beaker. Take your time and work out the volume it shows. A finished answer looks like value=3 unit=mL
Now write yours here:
value=200 unit=mL
